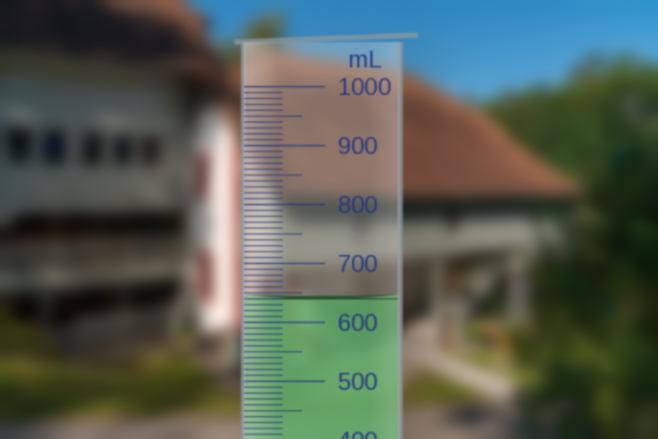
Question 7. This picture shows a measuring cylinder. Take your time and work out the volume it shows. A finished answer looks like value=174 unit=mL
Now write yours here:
value=640 unit=mL
